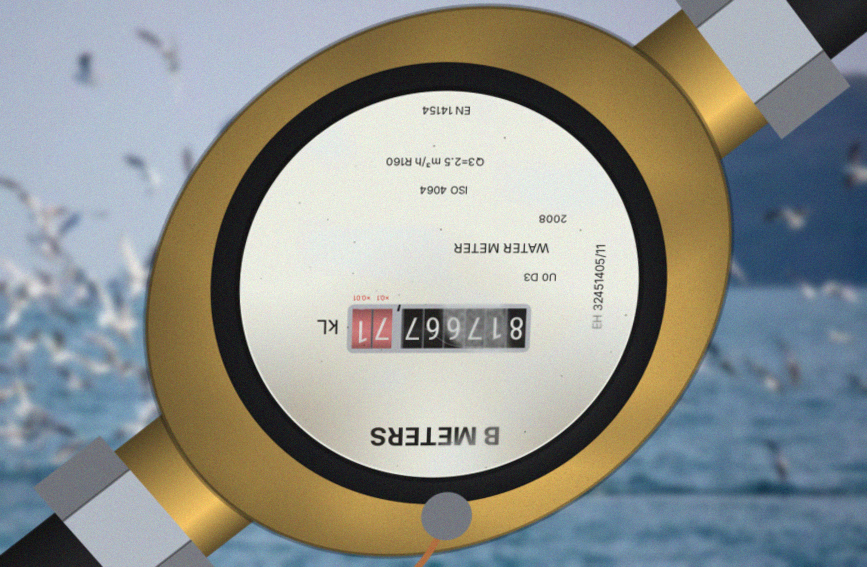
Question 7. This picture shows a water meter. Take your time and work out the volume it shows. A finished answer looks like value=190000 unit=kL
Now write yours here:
value=817667.71 unit=kL
